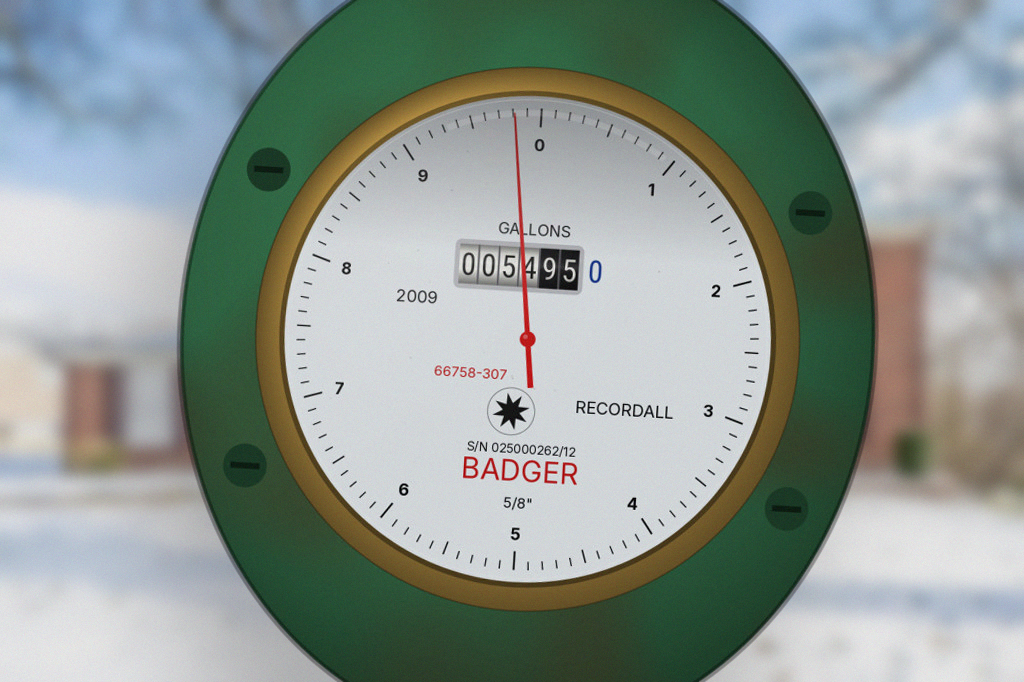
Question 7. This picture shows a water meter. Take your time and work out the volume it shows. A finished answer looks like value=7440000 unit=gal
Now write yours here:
value=54949.8 unit=gal
